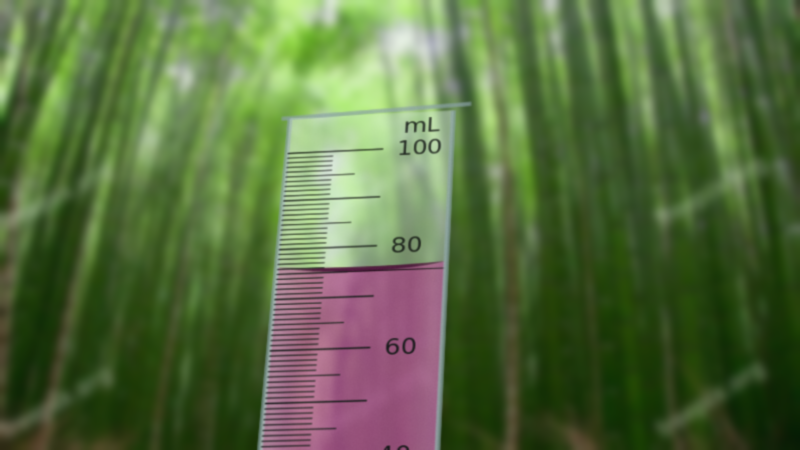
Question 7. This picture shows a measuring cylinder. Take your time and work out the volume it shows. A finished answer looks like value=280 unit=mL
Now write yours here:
value=75 unit=mL
